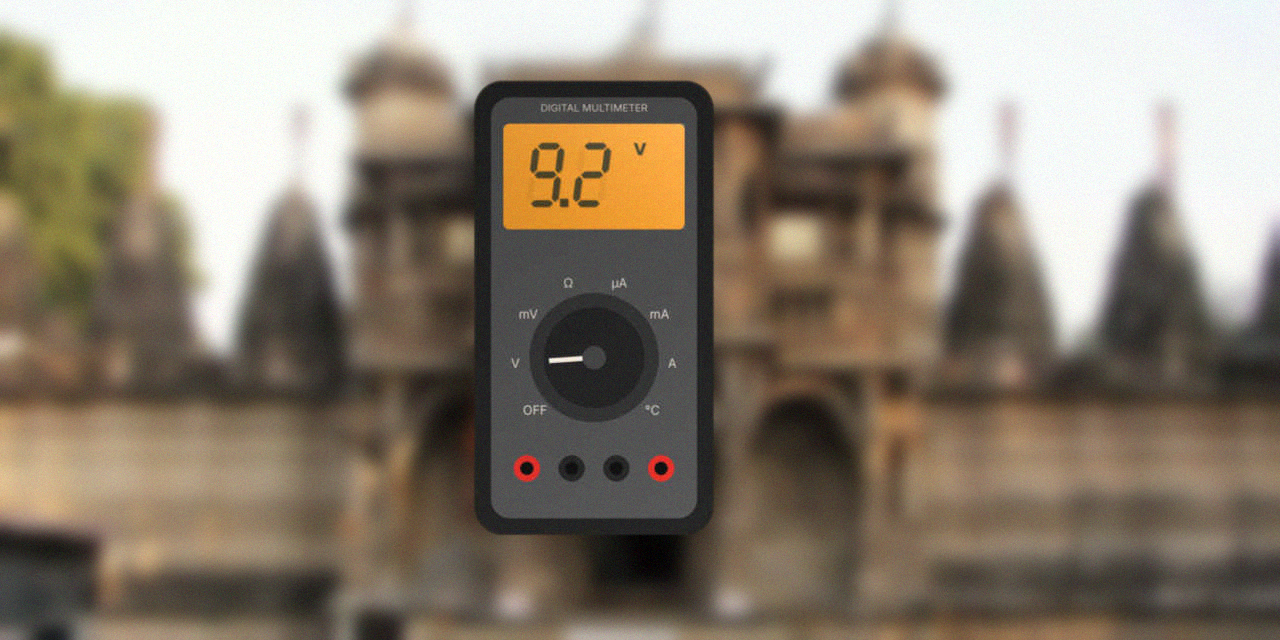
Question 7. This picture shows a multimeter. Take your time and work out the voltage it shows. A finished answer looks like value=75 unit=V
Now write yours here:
value=9.2 unit=V
